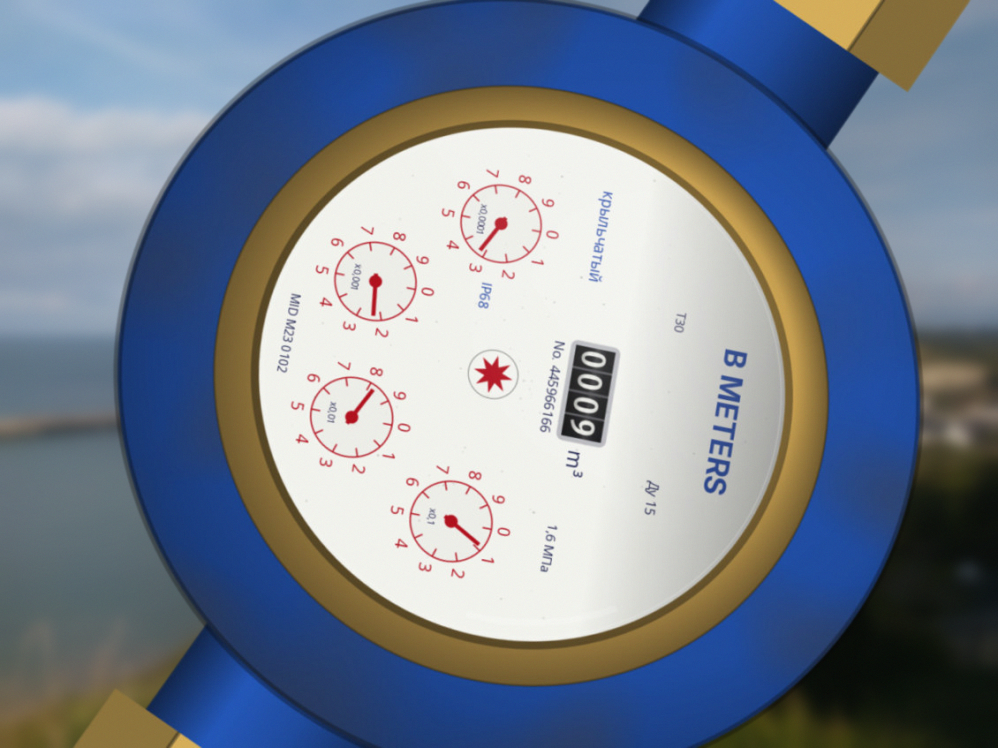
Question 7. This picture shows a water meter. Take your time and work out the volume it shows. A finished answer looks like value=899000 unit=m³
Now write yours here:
value=9.0823 unit=m³
